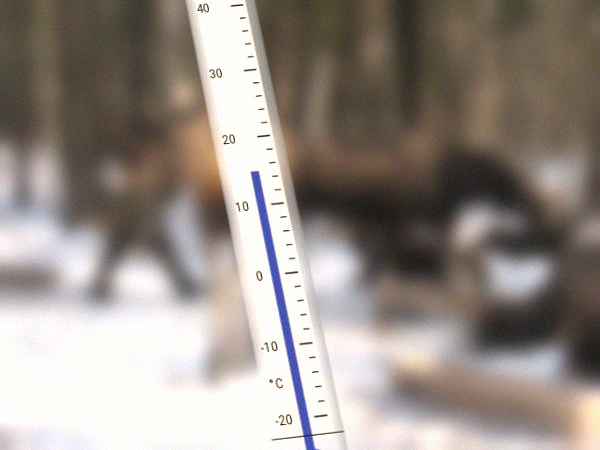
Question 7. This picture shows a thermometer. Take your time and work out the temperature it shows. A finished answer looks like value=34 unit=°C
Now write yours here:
value=15 unit=°C
